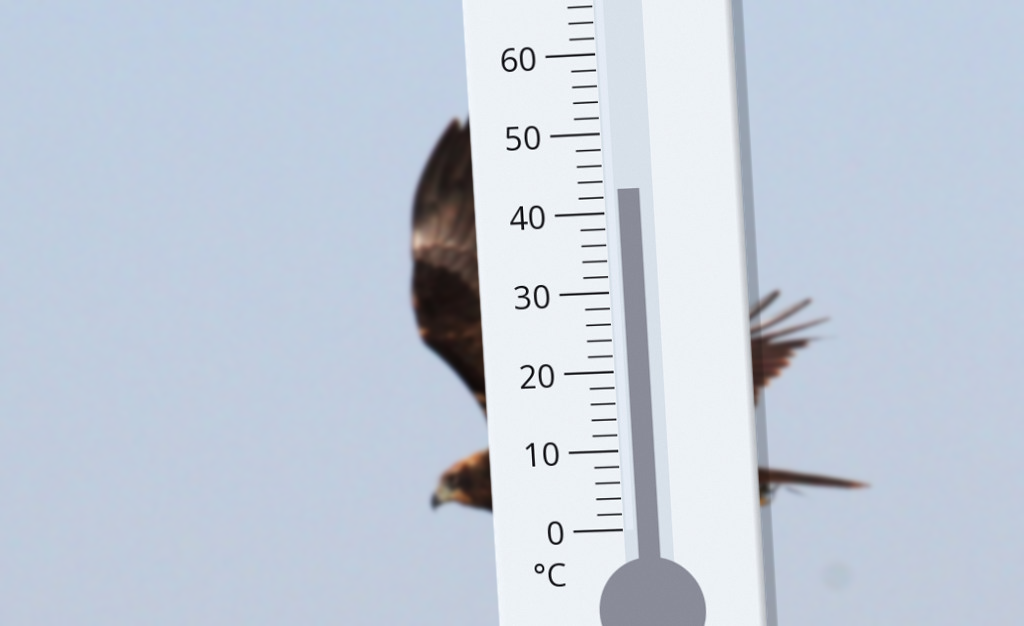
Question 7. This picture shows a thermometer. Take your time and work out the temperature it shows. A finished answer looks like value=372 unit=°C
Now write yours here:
value=43 unit=°C
